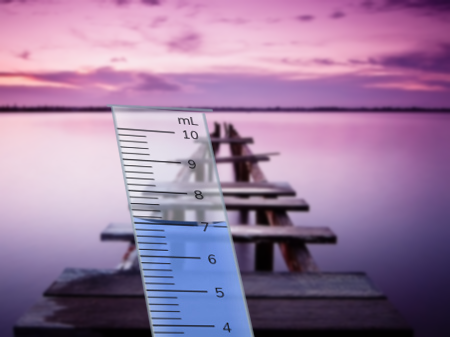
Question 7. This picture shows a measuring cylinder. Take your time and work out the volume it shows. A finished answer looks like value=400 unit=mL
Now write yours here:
value=7 unit=mL
